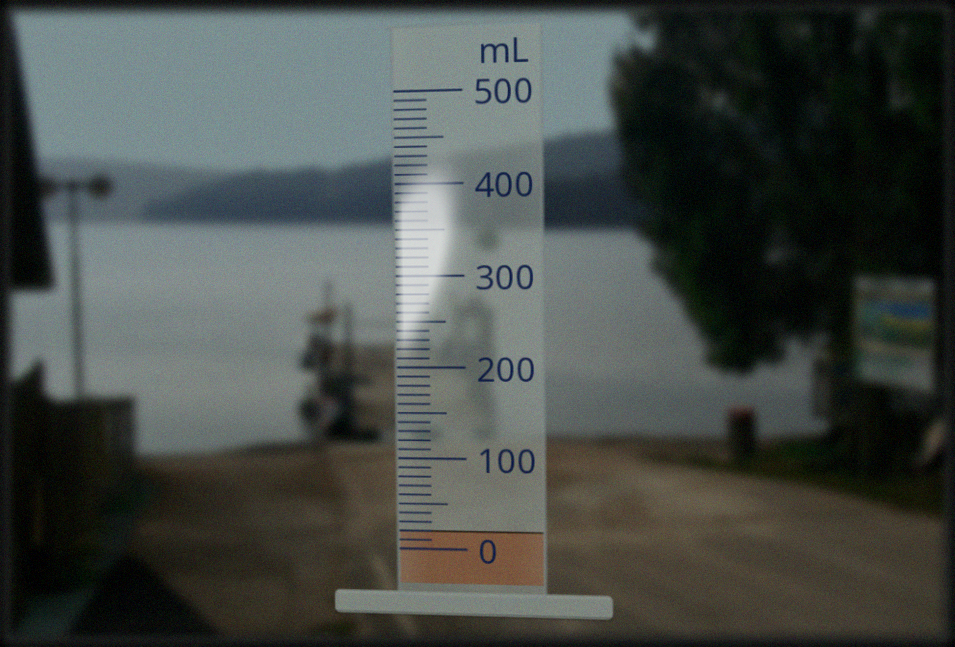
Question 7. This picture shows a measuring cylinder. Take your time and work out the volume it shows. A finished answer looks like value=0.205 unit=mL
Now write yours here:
value=20 unit=mL
